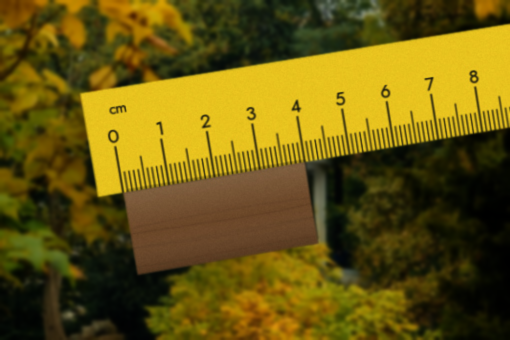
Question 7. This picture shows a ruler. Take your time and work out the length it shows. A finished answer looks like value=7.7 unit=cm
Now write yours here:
value=4 unit=cm
